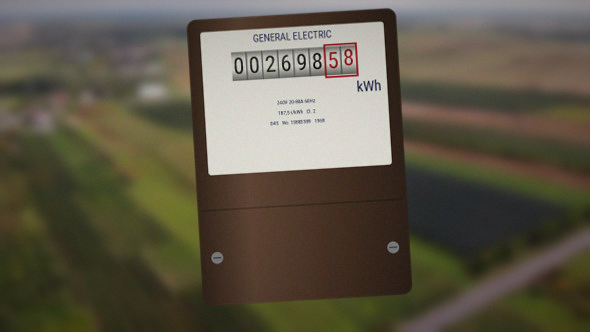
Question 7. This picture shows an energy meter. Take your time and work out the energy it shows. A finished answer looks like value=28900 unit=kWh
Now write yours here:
value=2698.58 unit=kWh
